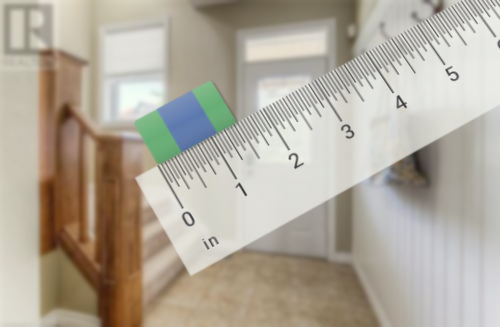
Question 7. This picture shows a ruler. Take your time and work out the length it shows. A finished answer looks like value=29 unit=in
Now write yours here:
value=1.5 unit=in
